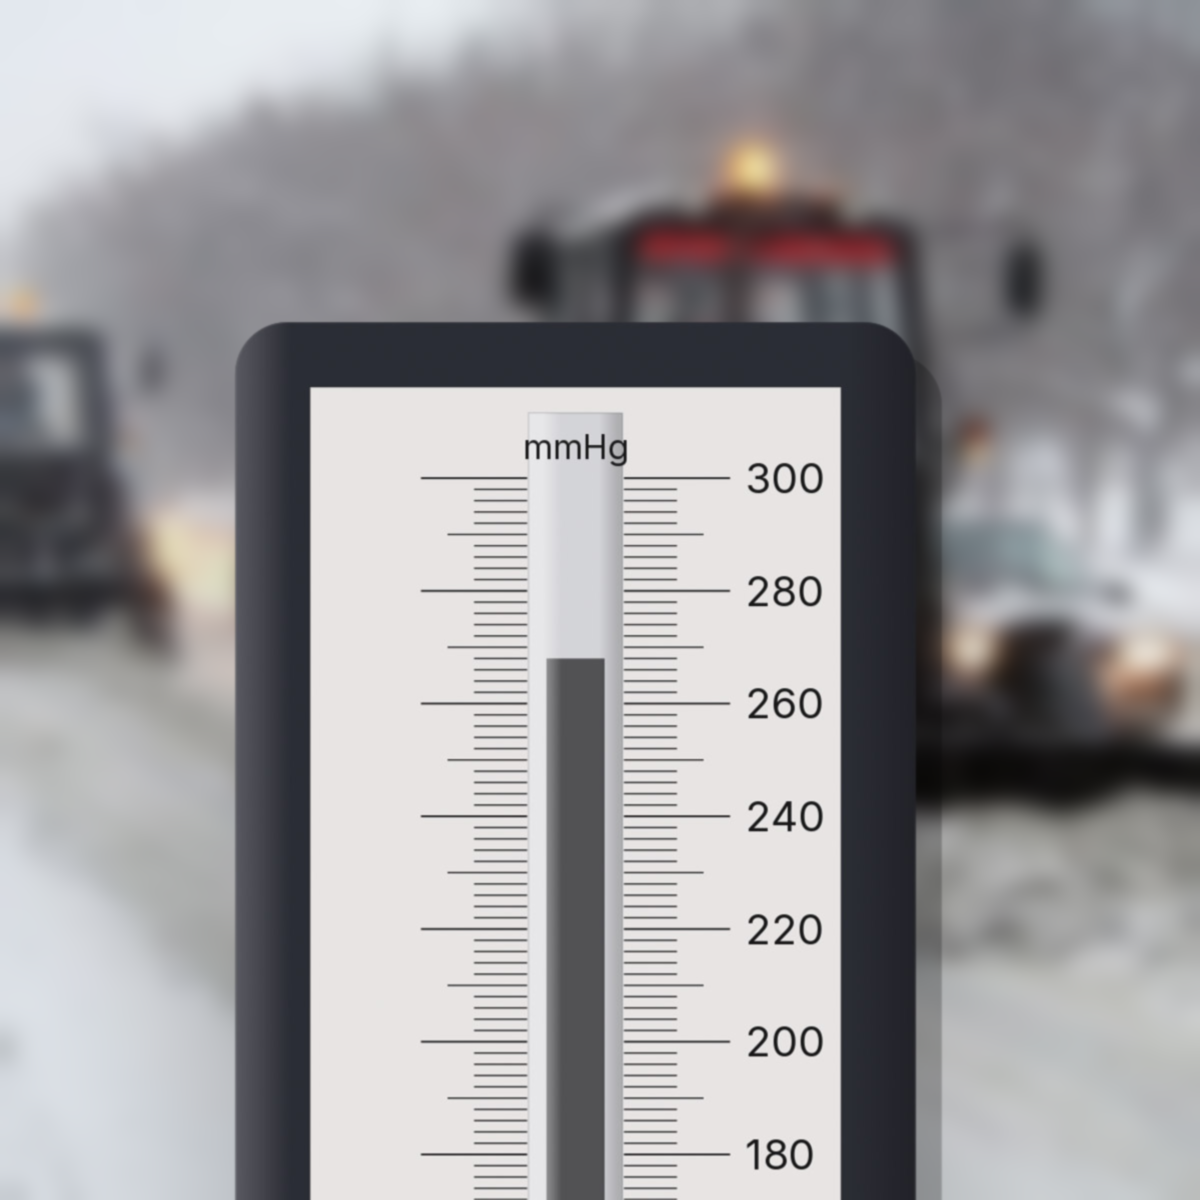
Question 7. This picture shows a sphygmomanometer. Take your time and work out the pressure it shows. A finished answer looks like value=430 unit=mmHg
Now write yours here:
value=268 unit=mmHg
